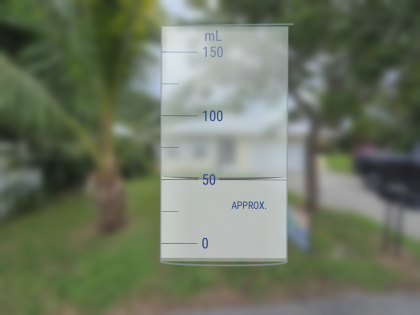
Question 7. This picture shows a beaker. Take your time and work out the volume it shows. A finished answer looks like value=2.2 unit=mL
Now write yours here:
value=50 unit=mL
